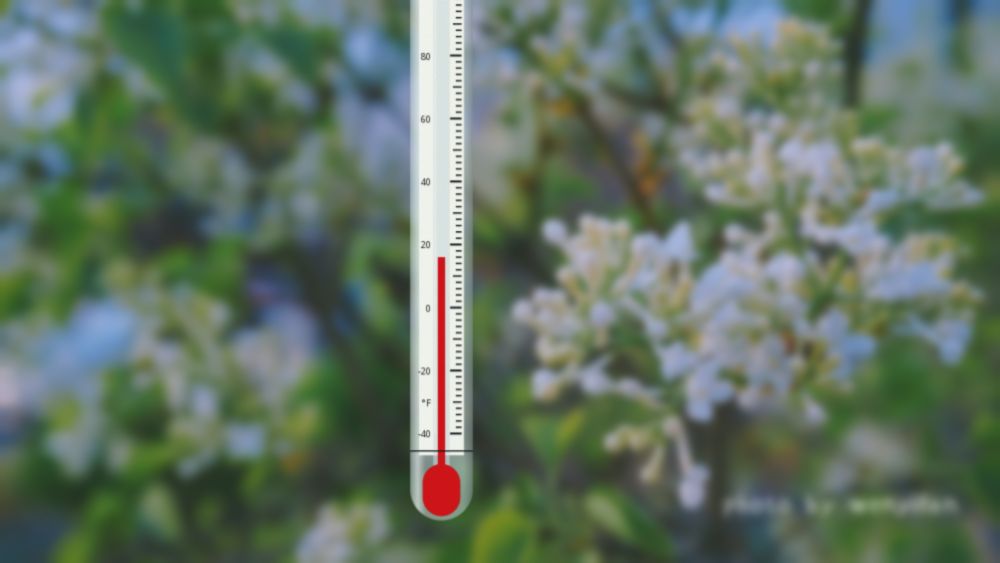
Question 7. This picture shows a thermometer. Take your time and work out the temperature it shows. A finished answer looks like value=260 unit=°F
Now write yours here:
value=16 unit=°F
